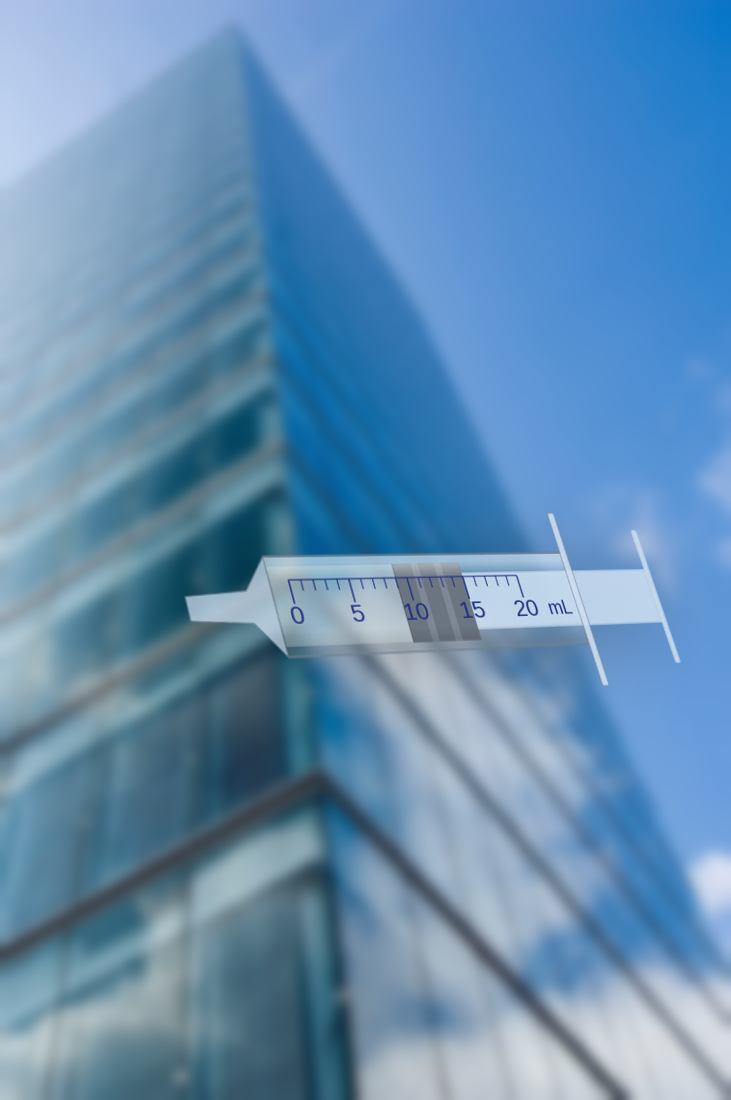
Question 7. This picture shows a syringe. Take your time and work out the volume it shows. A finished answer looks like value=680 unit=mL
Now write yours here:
value=9 unit=mL
